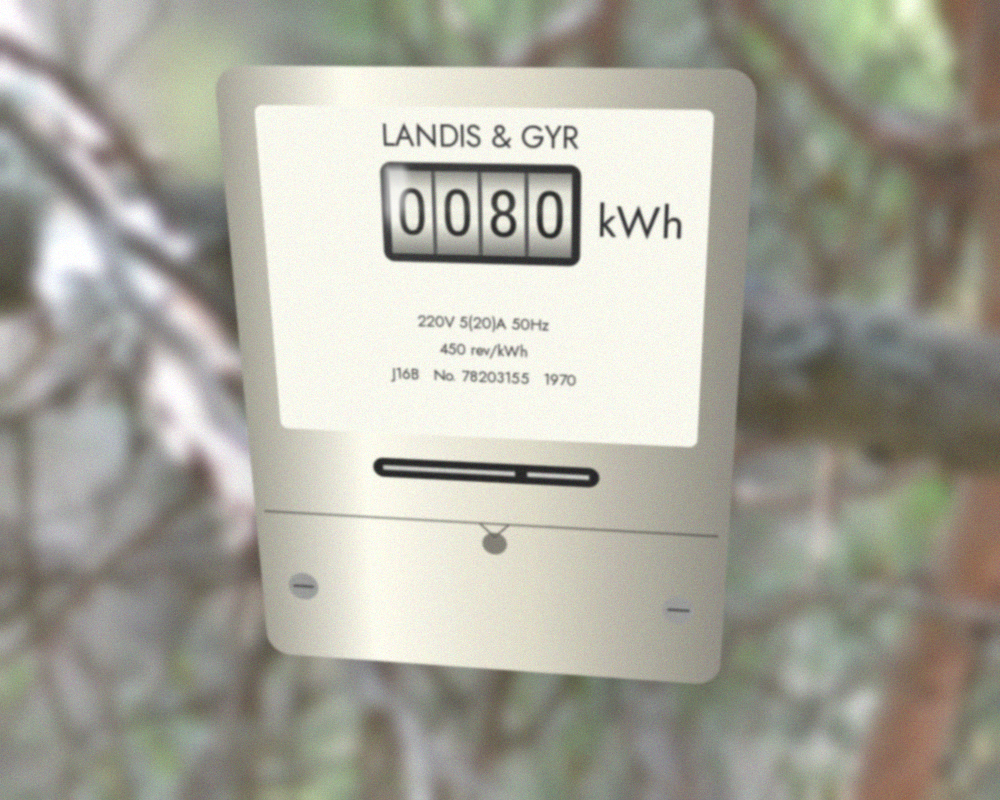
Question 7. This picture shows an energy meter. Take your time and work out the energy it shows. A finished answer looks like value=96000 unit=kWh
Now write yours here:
value=80 unit=kWh
